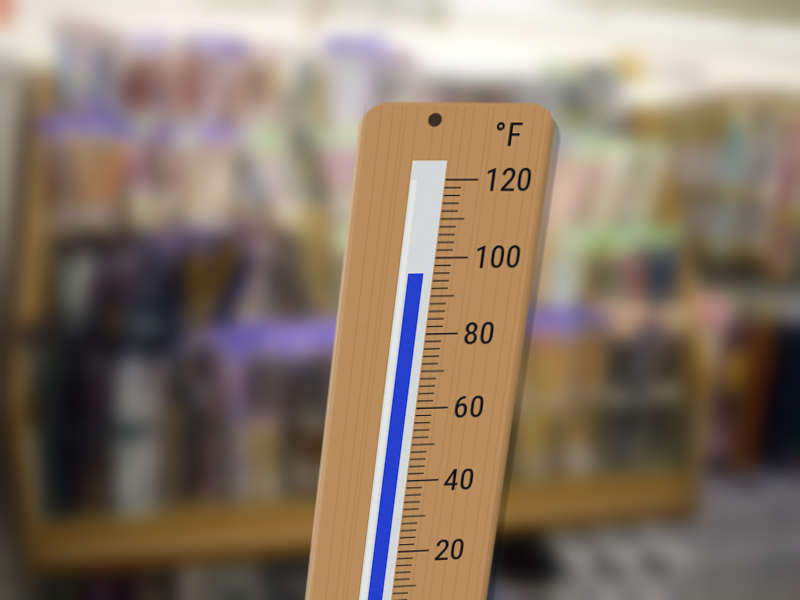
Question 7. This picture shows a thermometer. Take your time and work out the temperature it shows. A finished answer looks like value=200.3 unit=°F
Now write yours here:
value=96 unit=°F
